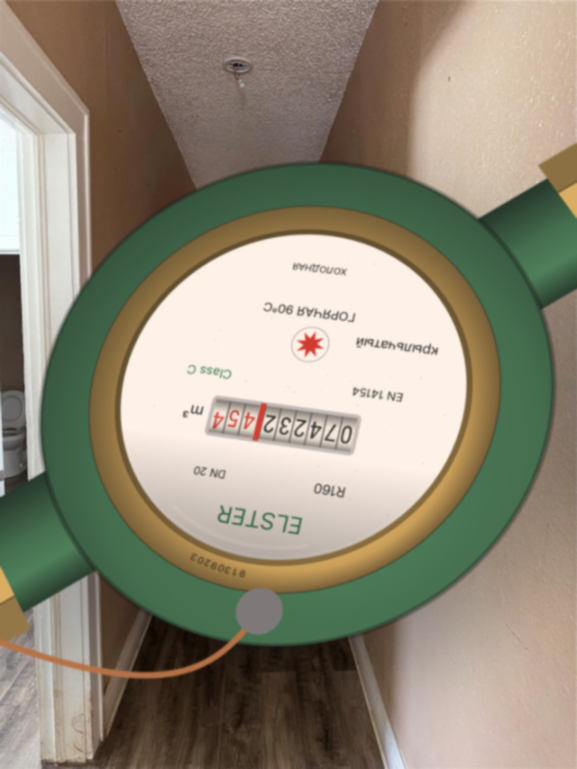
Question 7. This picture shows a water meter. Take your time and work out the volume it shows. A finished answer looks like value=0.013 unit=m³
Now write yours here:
value=74232.454 unit=m³
